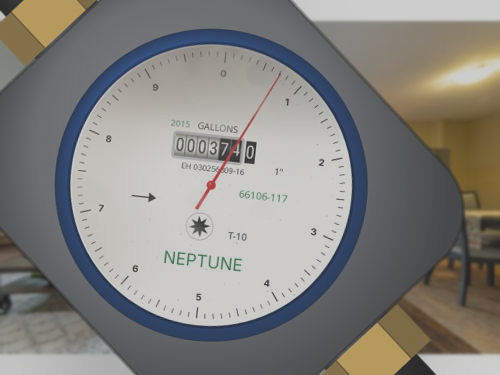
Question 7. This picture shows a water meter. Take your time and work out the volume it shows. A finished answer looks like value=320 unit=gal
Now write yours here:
value=3740.7 unit=gal
